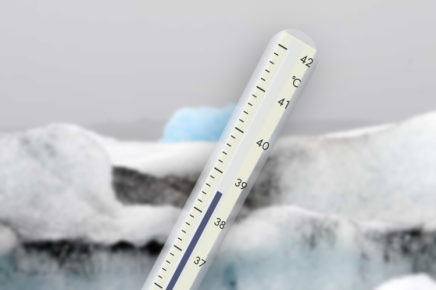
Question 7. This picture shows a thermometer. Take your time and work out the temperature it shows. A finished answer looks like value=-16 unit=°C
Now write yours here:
value=38.6 unit=°C
